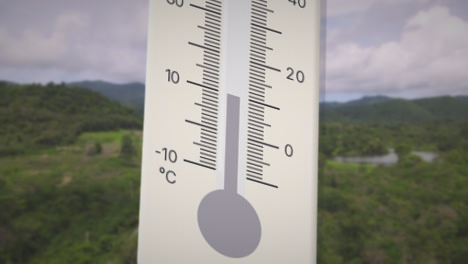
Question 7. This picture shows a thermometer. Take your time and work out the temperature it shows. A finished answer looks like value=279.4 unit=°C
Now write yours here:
value=10 unit=°C
